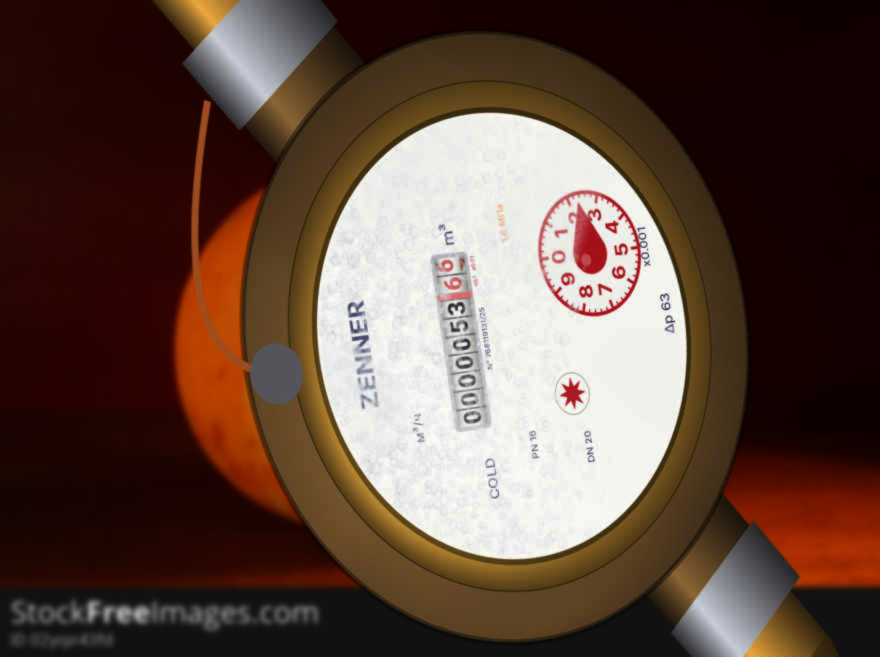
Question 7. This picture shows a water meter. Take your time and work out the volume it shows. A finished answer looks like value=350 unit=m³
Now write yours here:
value=53.662 unit=m³
